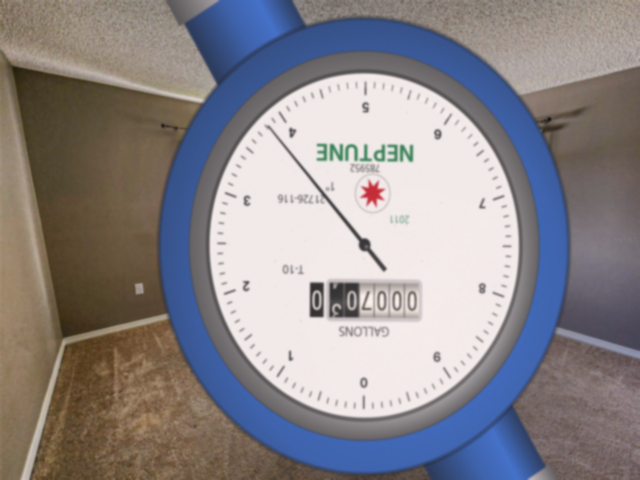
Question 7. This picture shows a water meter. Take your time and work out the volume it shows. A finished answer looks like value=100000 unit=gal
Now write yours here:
value=7033.8 unit=gal
